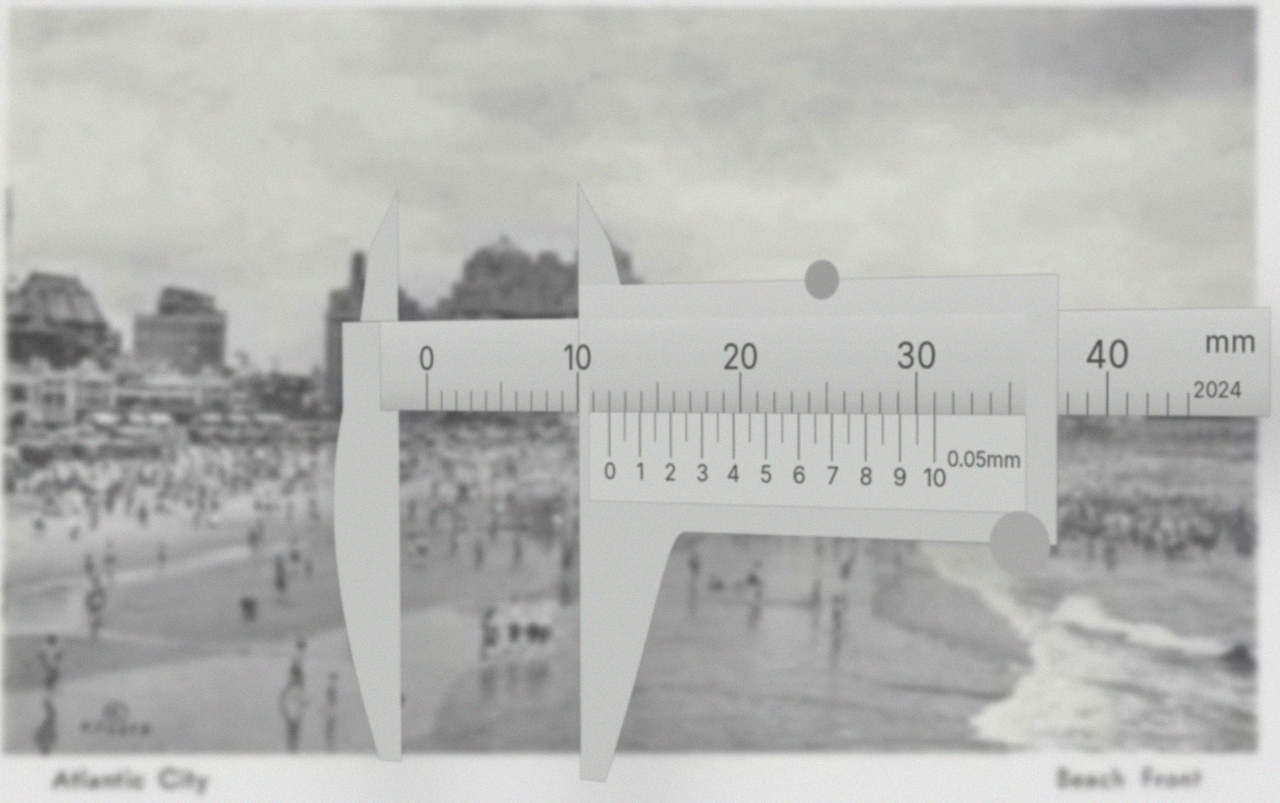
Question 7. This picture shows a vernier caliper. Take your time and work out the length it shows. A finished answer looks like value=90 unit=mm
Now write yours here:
value=12.0 unit=mm
